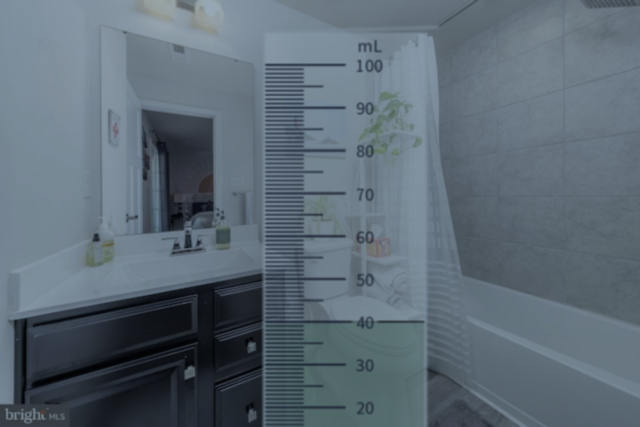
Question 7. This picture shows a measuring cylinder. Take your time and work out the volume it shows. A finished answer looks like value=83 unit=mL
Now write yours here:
value=40 unit=mL
